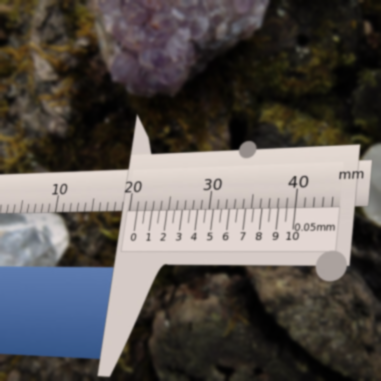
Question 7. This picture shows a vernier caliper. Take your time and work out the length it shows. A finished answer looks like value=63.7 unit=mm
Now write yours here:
value=21.0 unit=mm
